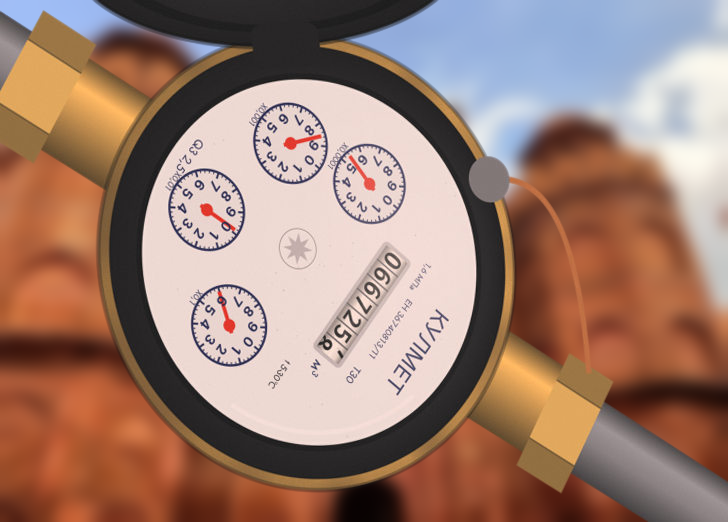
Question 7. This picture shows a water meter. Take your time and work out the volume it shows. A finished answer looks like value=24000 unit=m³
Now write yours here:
value=667257.5985 unit=m³
